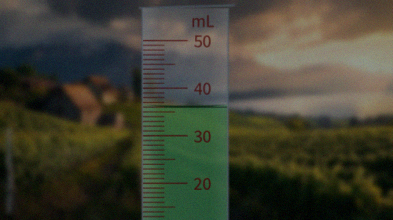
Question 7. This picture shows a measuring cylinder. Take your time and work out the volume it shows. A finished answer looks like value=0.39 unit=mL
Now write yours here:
value=36 unit=mL
